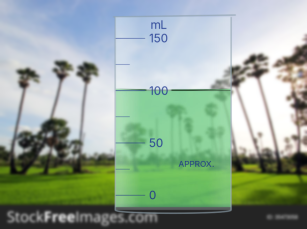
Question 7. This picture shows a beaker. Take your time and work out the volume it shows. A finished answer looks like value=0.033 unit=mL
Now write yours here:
value=100 unit=mL
